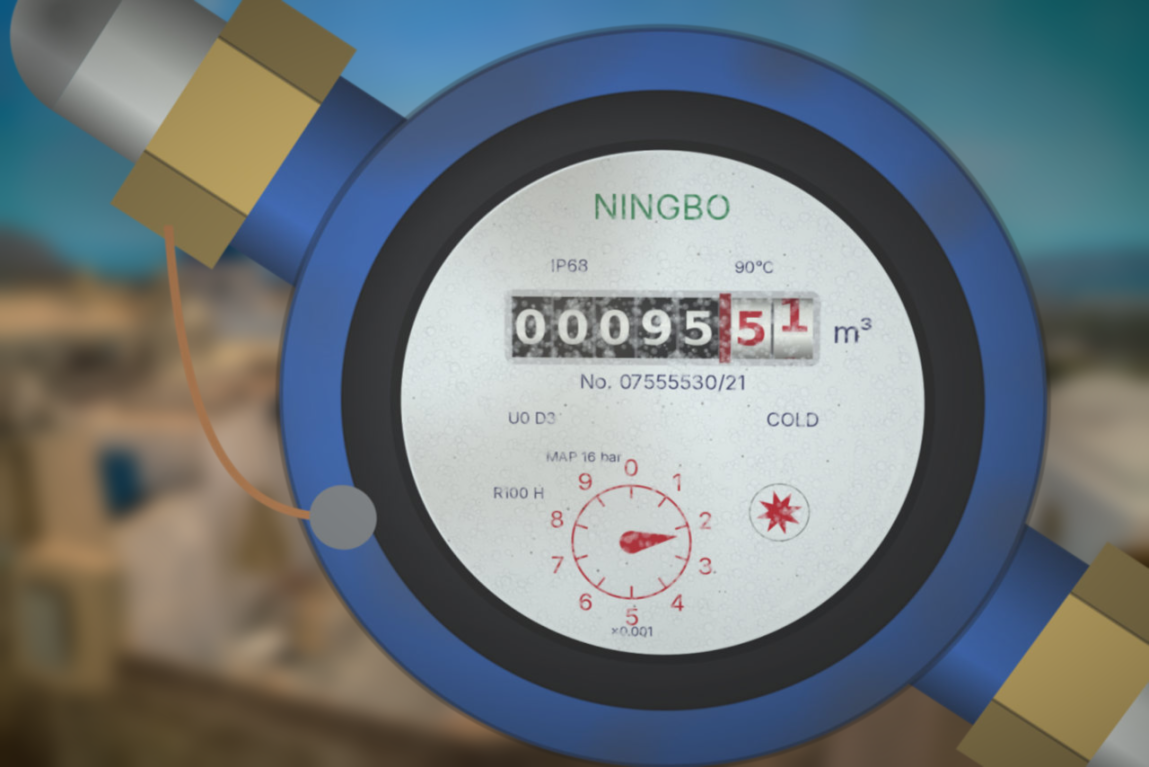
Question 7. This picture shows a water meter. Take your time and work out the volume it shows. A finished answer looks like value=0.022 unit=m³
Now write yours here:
value=95.512 unit=m³
